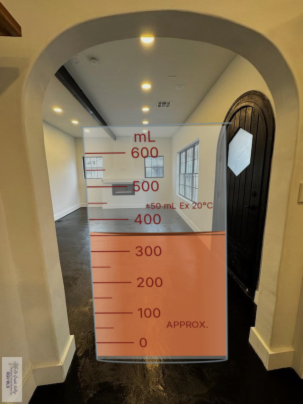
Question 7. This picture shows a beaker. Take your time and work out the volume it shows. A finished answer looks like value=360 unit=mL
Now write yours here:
value=350 unit=mL
